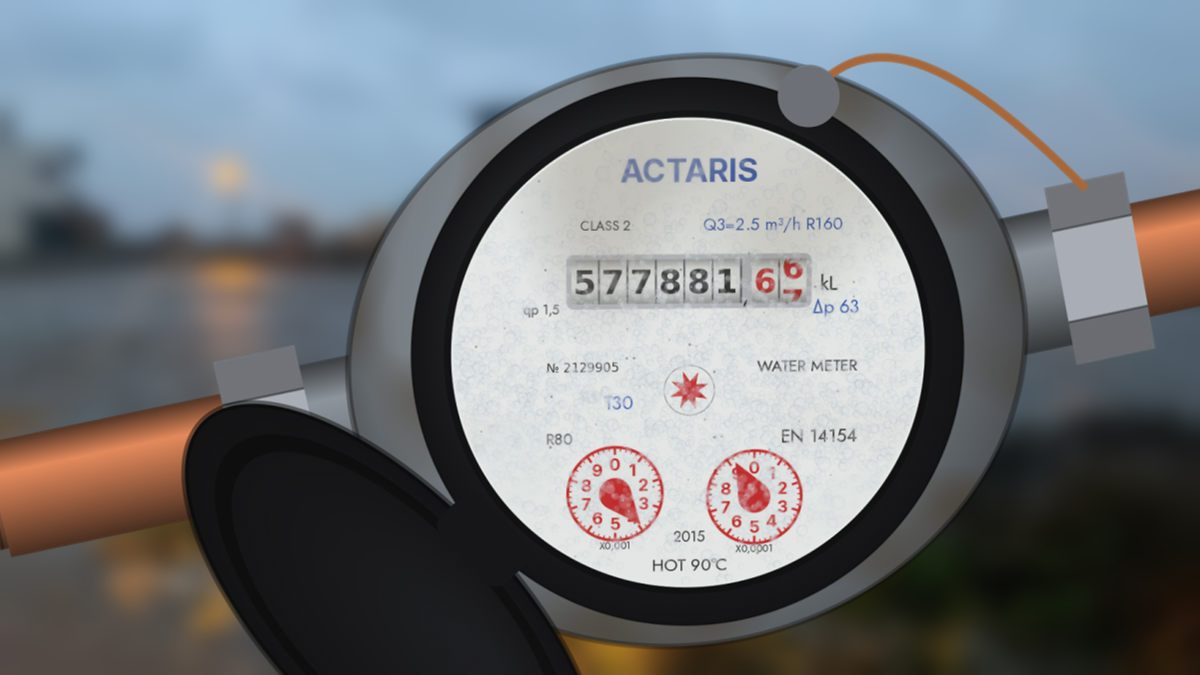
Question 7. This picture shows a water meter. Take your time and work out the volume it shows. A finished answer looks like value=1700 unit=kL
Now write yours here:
value=577881.6639 unit=kL
